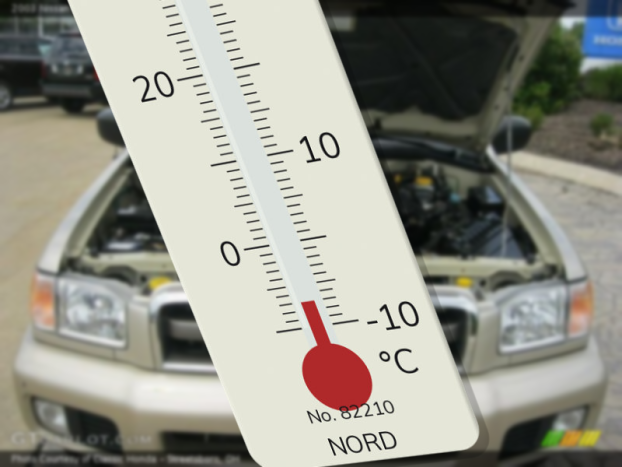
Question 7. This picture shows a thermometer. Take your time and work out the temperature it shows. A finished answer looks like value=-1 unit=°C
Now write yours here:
value=-7 unit=°C
